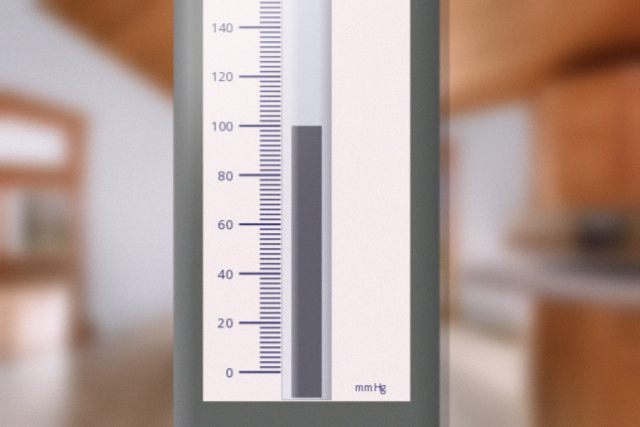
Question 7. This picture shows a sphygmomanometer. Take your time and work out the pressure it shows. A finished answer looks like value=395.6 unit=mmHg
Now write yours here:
value=100 unit=mmHg
